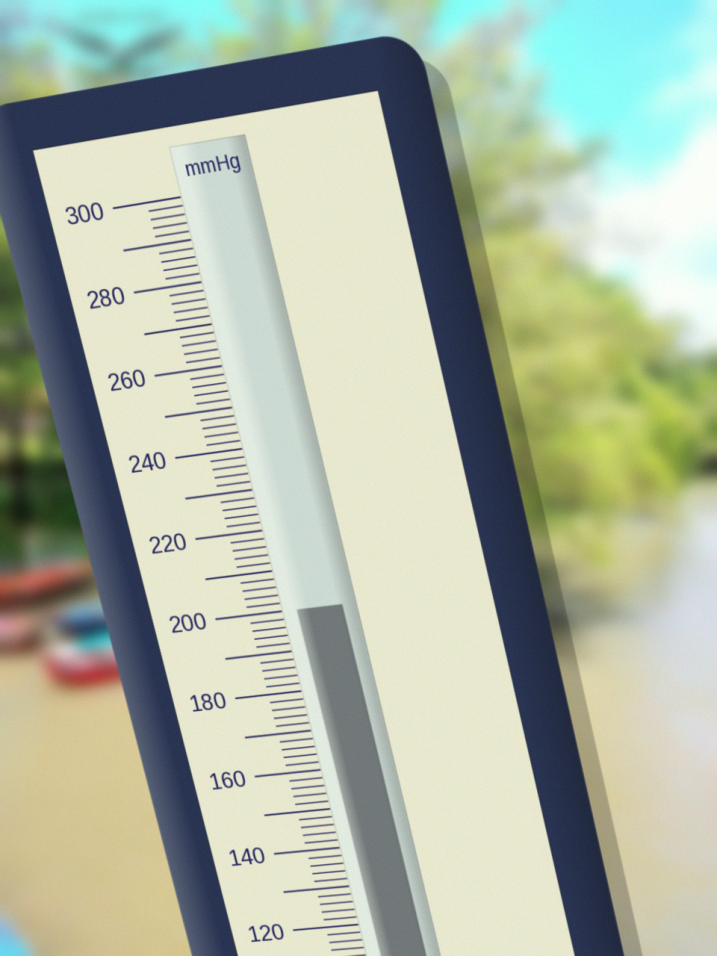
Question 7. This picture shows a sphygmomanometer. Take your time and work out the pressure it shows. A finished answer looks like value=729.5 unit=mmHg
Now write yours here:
value=200 unit=mmHg
